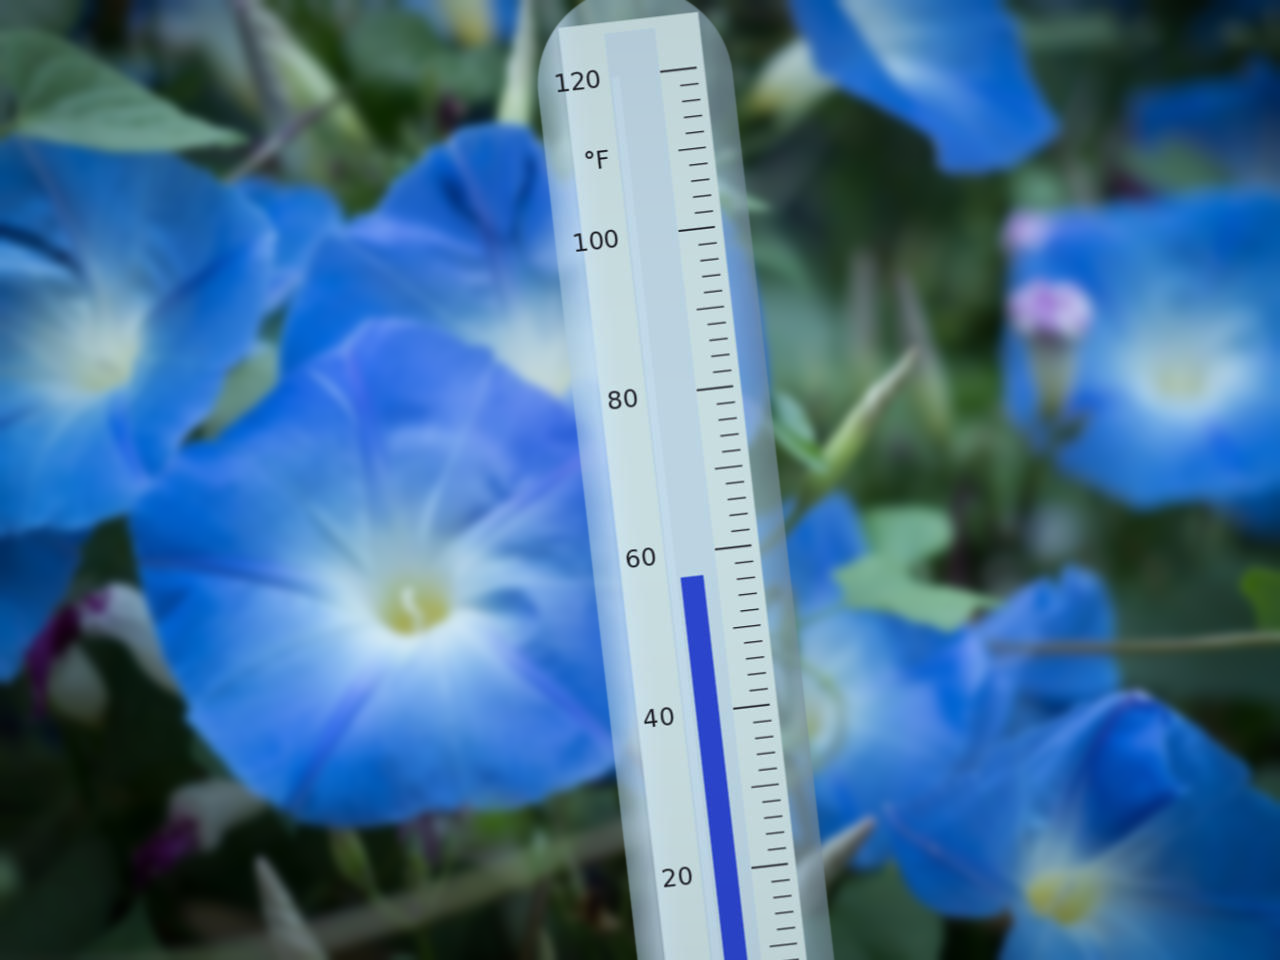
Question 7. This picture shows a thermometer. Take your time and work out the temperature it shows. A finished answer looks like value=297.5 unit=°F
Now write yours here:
value=57 unit=°F
